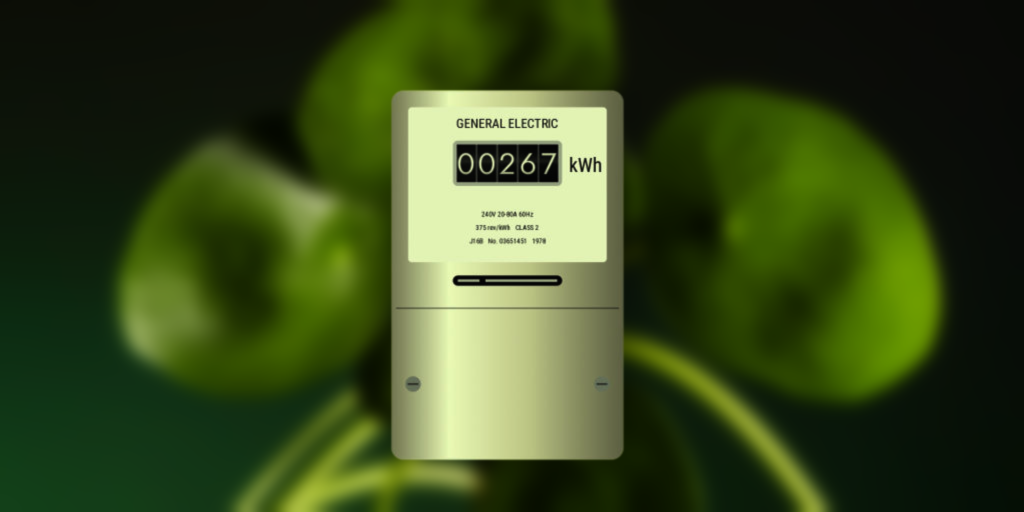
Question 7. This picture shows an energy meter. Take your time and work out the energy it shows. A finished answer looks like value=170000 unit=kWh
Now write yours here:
value=267 unit=kWh
